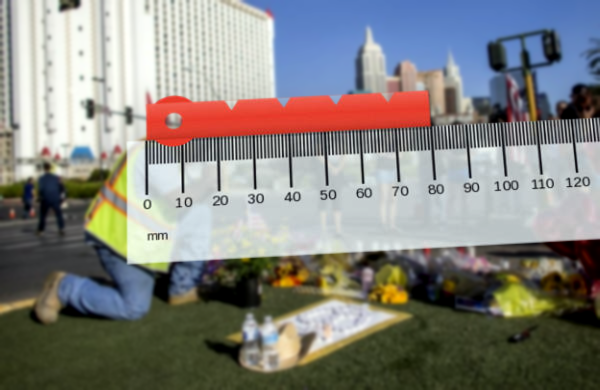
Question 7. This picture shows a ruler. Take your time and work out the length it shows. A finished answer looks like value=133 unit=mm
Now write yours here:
value=80 unit=mm
